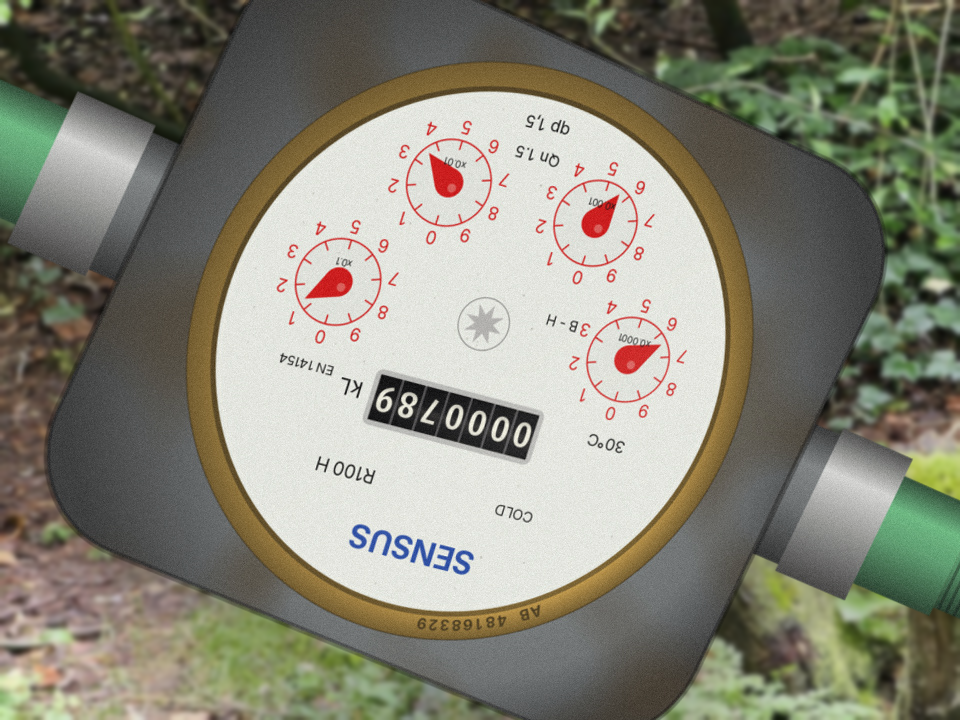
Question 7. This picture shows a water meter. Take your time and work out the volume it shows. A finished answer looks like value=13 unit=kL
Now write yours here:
value=789.1356 unit=kL
